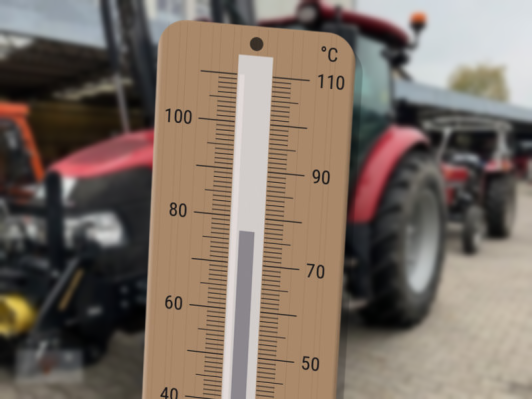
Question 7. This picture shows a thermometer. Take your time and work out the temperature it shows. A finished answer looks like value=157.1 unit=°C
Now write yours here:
value=77 unit=°C
